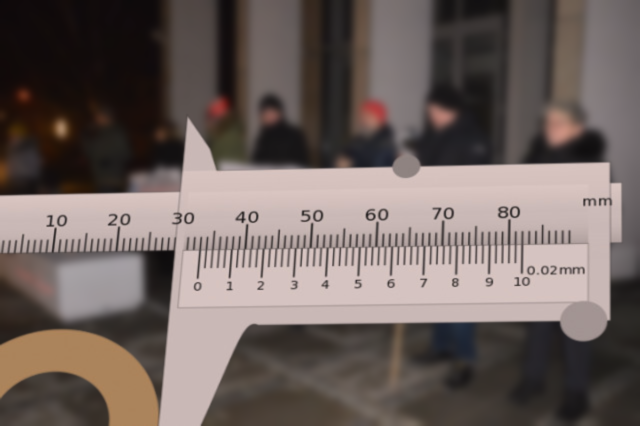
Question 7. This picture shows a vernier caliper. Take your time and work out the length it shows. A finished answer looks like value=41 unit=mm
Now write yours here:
value=33.0 unit=mm
